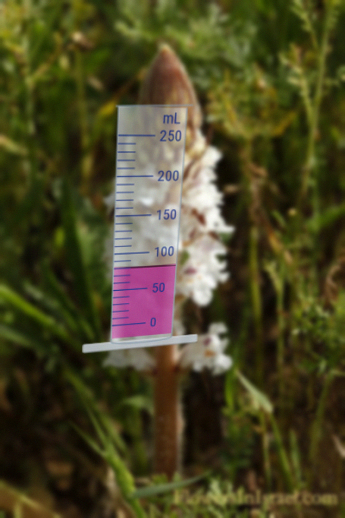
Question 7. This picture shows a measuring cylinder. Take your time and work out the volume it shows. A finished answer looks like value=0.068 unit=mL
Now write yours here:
value=80 unit=mL
